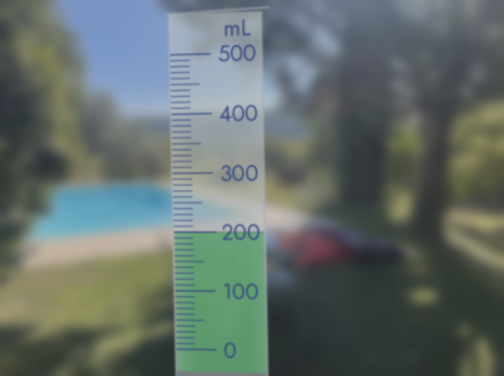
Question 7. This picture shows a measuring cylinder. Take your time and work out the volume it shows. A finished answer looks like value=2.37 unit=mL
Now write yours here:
value=200 unit=mL
